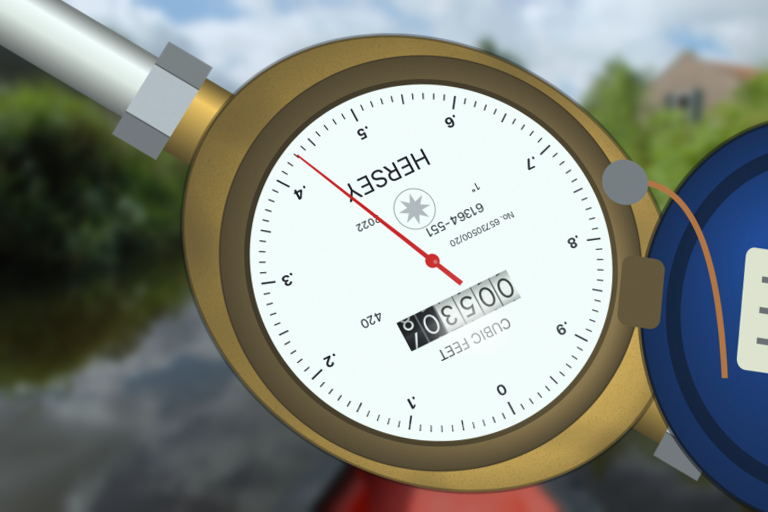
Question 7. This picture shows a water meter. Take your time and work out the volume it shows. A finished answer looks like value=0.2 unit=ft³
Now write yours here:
value=5307.43 unit=ft³
